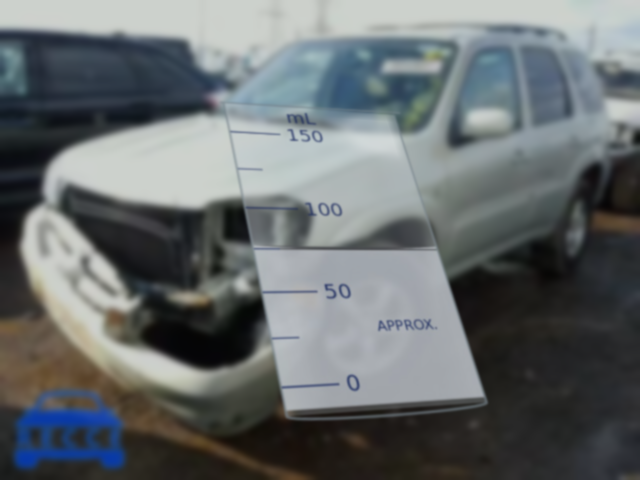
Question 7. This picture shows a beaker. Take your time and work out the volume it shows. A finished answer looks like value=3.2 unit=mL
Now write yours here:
value=75 unit=mL
